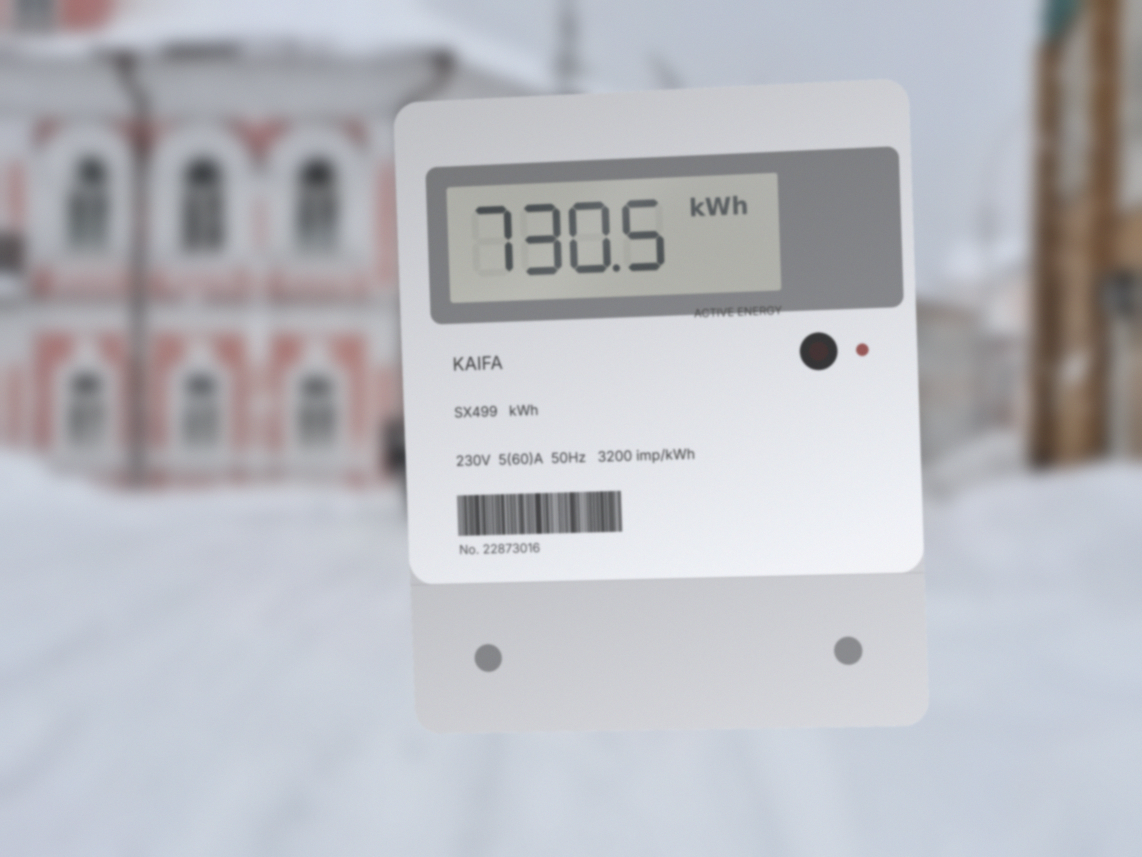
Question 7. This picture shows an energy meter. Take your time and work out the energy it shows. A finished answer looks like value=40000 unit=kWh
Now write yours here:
value=730.5 unit=kWh
